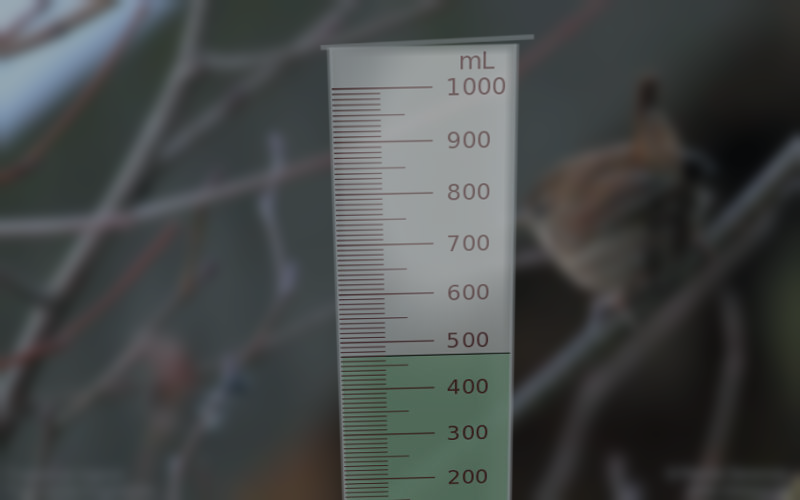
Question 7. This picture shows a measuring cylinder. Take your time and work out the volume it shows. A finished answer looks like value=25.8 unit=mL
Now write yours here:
value=470 unit=mL
